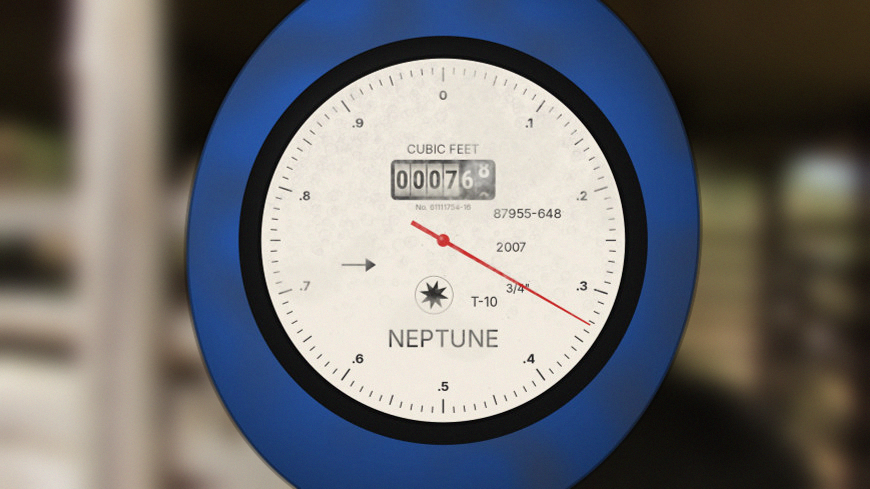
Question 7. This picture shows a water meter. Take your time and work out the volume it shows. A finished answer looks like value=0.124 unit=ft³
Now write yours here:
value=768.33 unit=ft³
